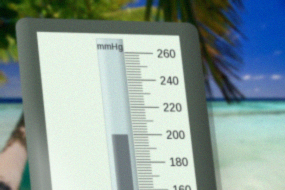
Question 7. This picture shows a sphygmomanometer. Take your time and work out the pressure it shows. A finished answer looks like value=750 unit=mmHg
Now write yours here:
value=200 unit=mmHg
